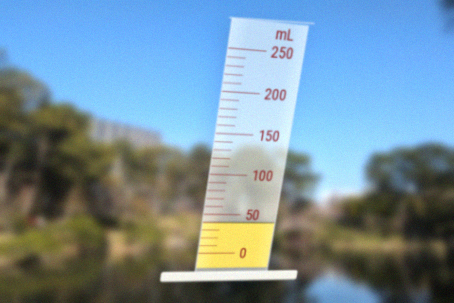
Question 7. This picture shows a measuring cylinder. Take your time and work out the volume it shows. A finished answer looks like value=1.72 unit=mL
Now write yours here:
value=40 unit=mL
